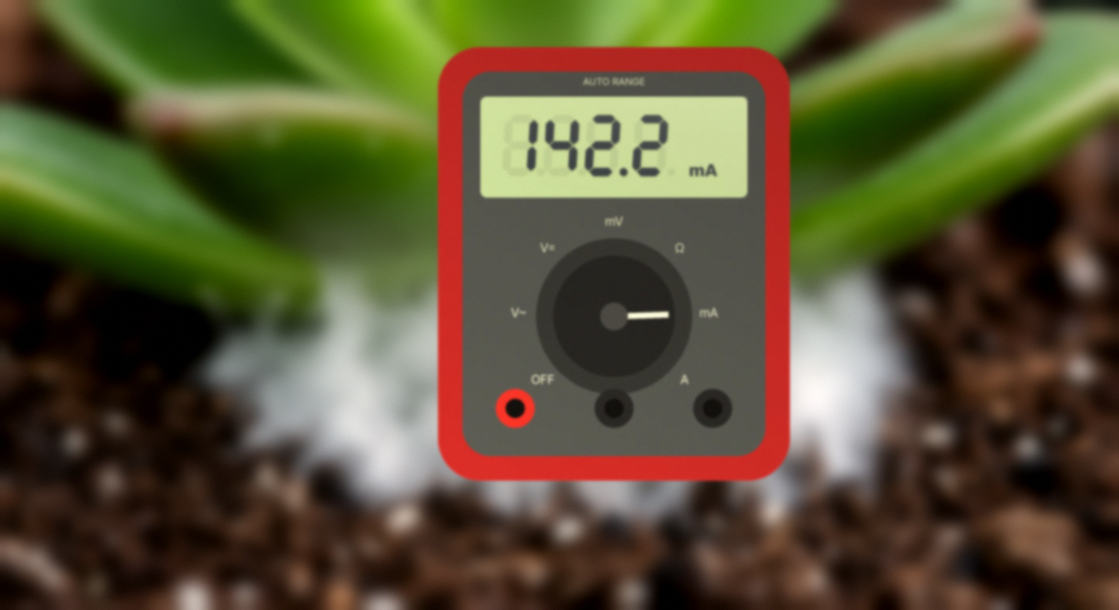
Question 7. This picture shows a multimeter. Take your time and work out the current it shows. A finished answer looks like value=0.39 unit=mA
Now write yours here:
value=142.2 unit=mA
